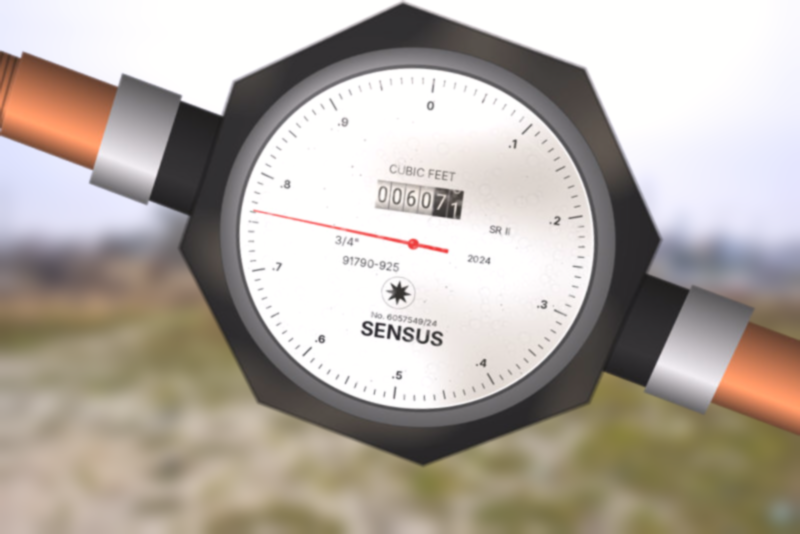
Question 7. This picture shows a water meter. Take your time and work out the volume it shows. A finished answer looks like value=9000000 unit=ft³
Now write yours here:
value=6070.76 unit=ft³
